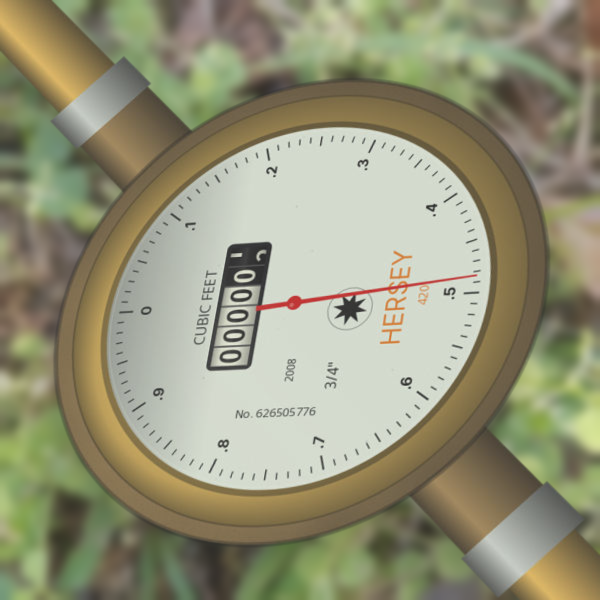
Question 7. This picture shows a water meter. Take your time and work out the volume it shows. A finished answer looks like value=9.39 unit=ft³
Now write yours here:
value=1.48 unit=ft³
